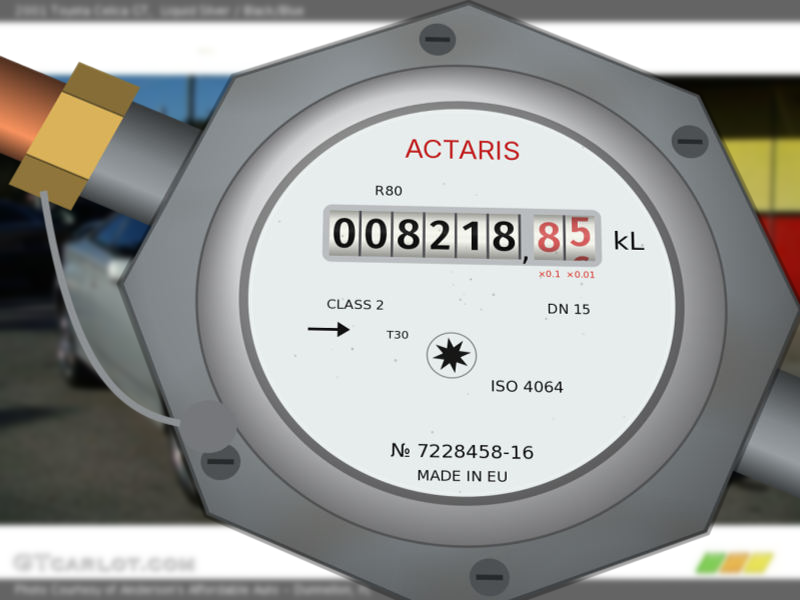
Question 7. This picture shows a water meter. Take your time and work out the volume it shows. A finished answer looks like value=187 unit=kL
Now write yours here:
value=8218.85 unit=kL
